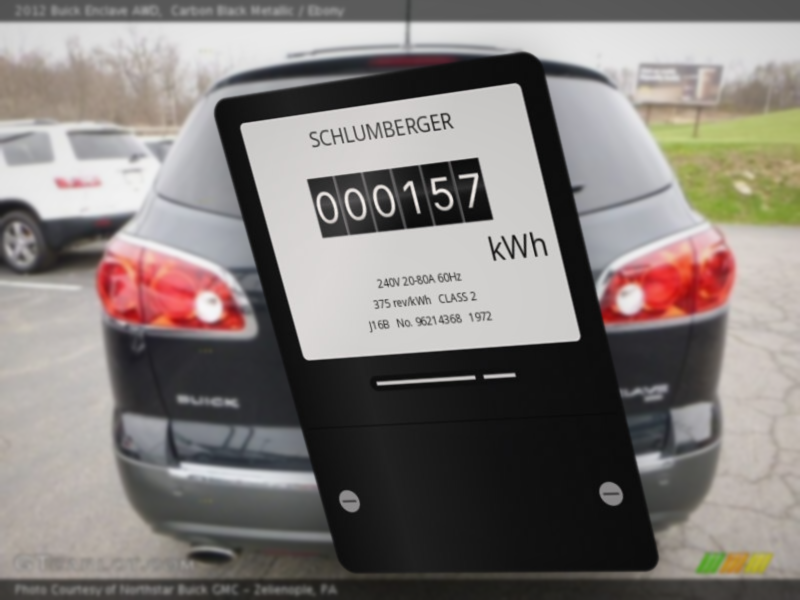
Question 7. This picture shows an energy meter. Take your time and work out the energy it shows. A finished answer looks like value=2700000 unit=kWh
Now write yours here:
value=157 unit=kWh
